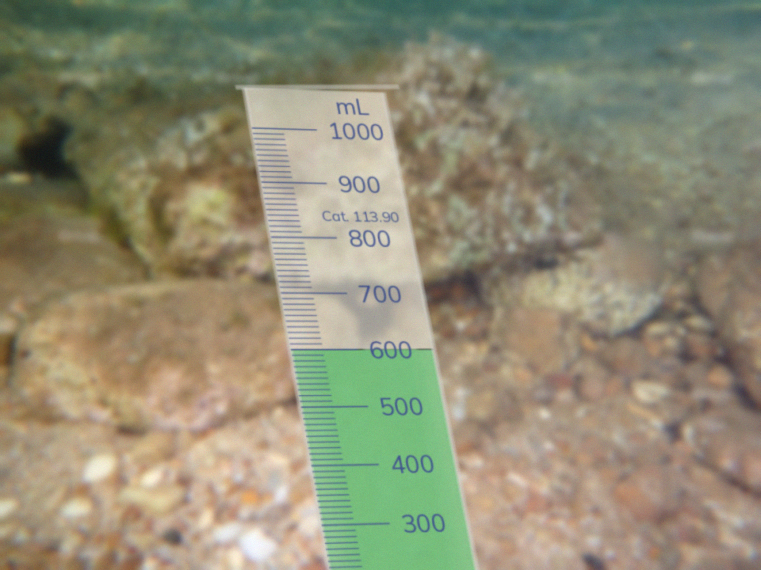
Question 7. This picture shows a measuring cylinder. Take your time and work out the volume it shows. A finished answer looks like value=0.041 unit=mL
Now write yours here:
value=600 unit=mL
